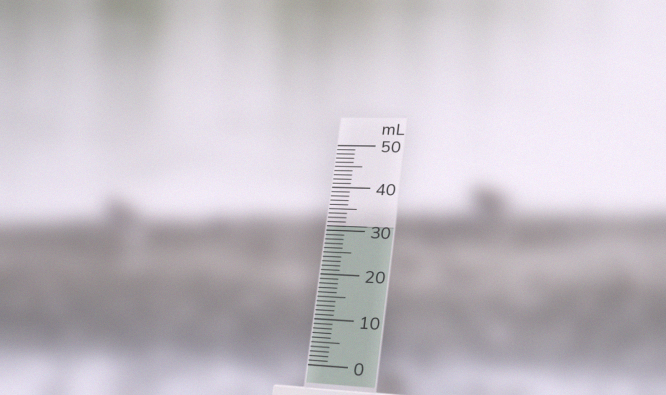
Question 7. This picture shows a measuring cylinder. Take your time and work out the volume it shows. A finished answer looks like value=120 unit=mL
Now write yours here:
value=31 unit=mL
